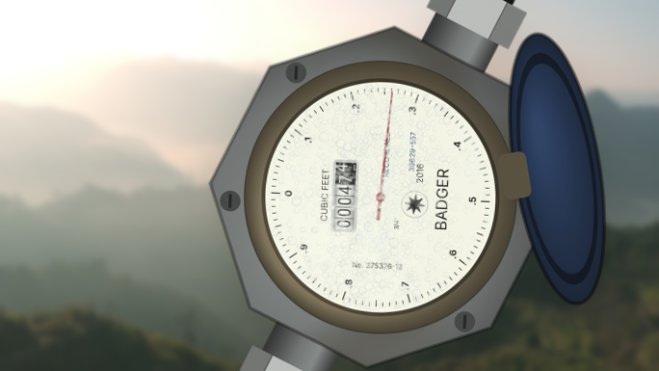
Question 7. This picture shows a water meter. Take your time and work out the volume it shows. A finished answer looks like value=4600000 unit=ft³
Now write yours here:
value=474.26 unit=ft³
